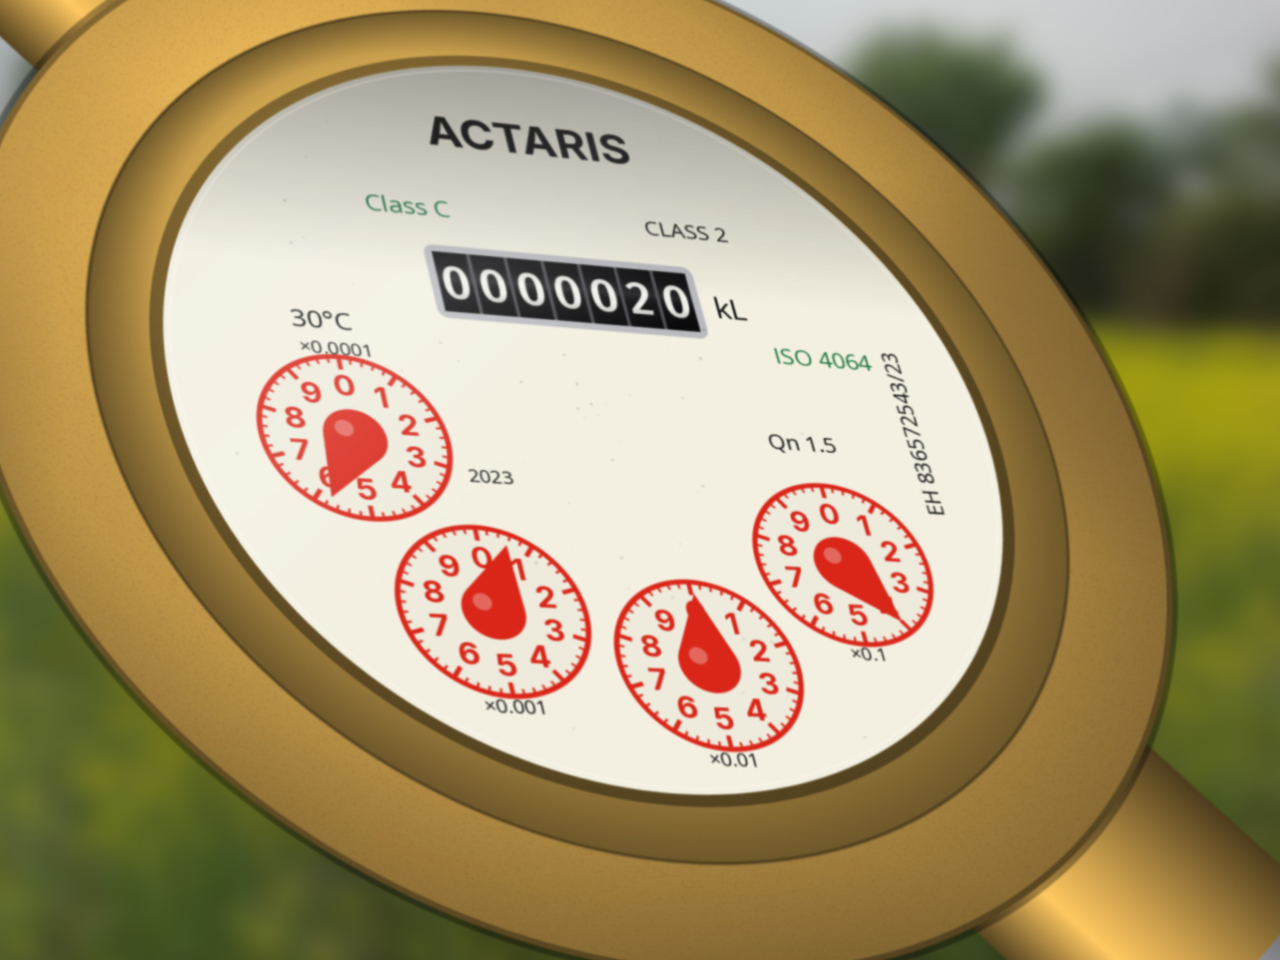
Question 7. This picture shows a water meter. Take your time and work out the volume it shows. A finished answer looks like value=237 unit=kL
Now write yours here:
value=20.4005 unit=kL
